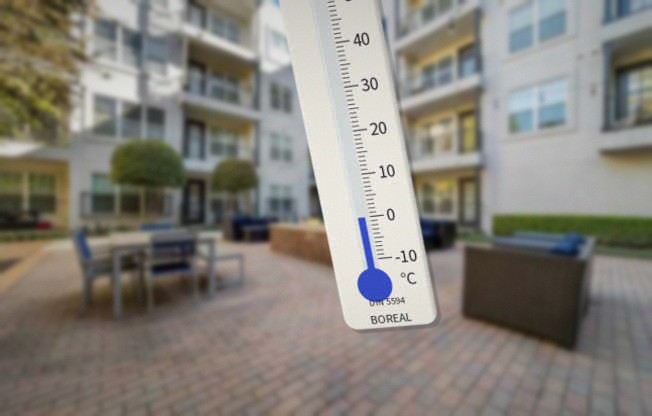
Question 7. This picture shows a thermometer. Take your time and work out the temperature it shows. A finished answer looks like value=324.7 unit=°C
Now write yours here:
value=0 unit=°C
